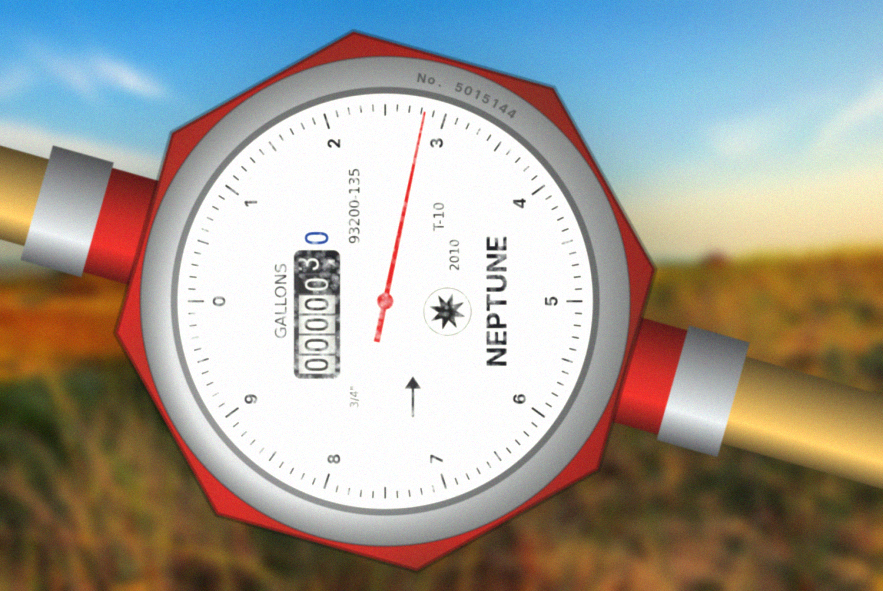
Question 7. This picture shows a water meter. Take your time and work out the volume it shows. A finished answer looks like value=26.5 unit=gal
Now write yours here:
value=32.8 unit=gal
